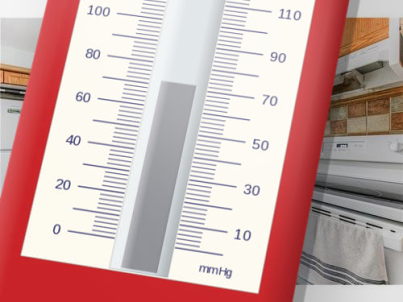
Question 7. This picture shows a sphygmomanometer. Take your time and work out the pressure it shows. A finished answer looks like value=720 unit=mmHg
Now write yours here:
value=72 unit=mmHg
